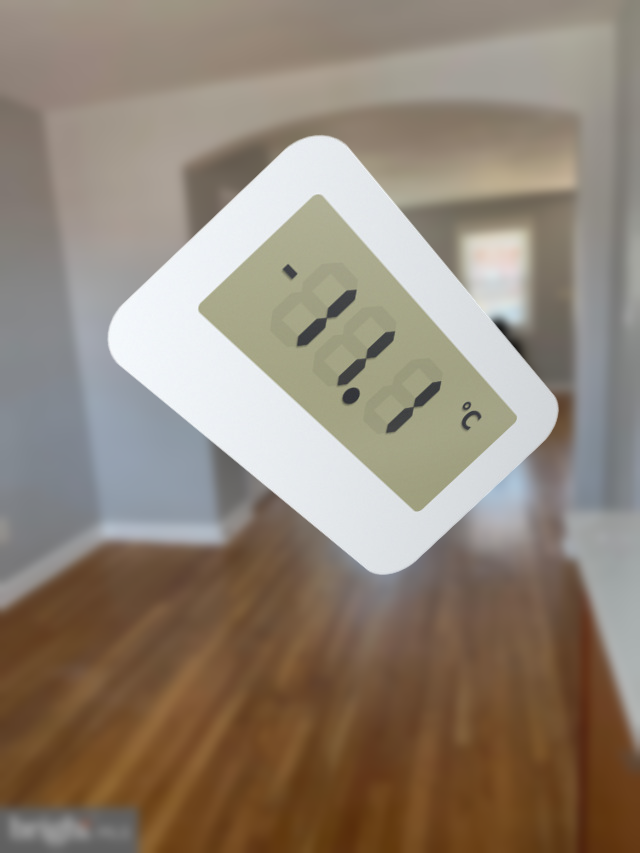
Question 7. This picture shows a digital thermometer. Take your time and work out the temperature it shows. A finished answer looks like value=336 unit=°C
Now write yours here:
value=-11.1 unit=°C
